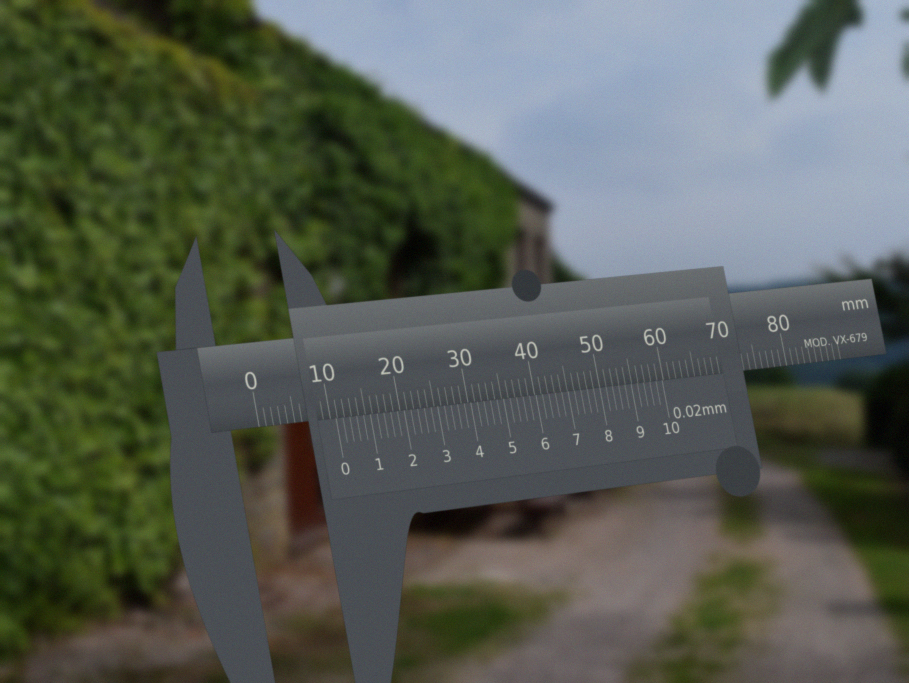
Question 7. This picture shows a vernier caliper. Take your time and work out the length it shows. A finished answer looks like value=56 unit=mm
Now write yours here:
value=10.8 unit=mm
